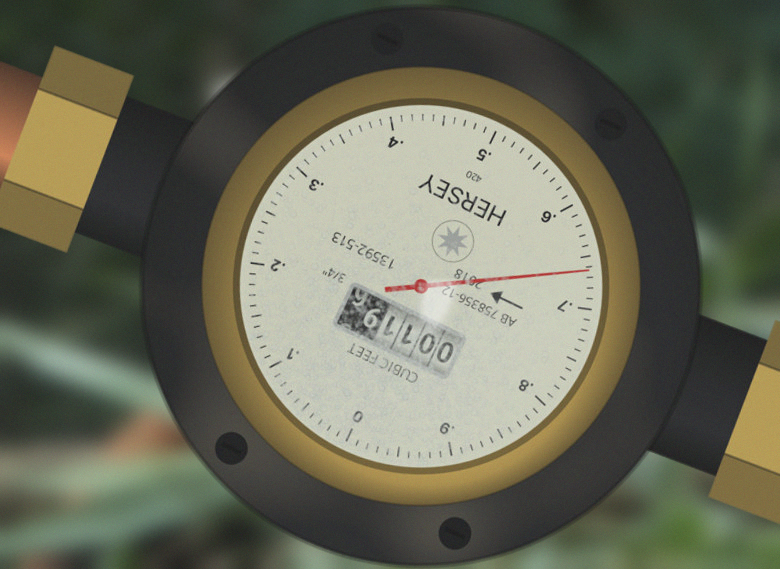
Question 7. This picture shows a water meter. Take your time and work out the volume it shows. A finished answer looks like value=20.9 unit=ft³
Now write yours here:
value=1195.66 unit=ft³
